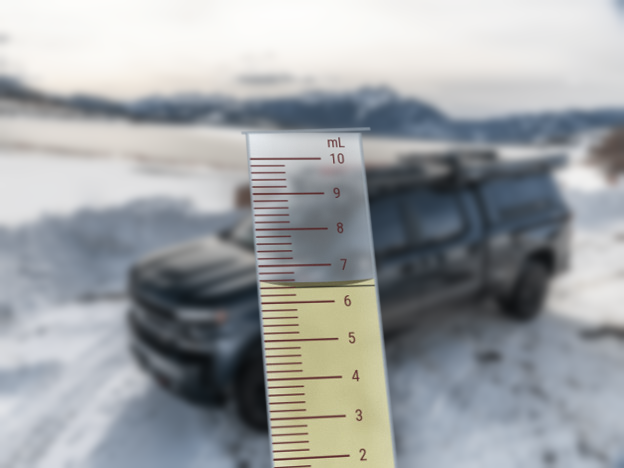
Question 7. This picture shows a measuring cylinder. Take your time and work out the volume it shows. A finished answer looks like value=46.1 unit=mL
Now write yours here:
value=6.4 unit=mL
